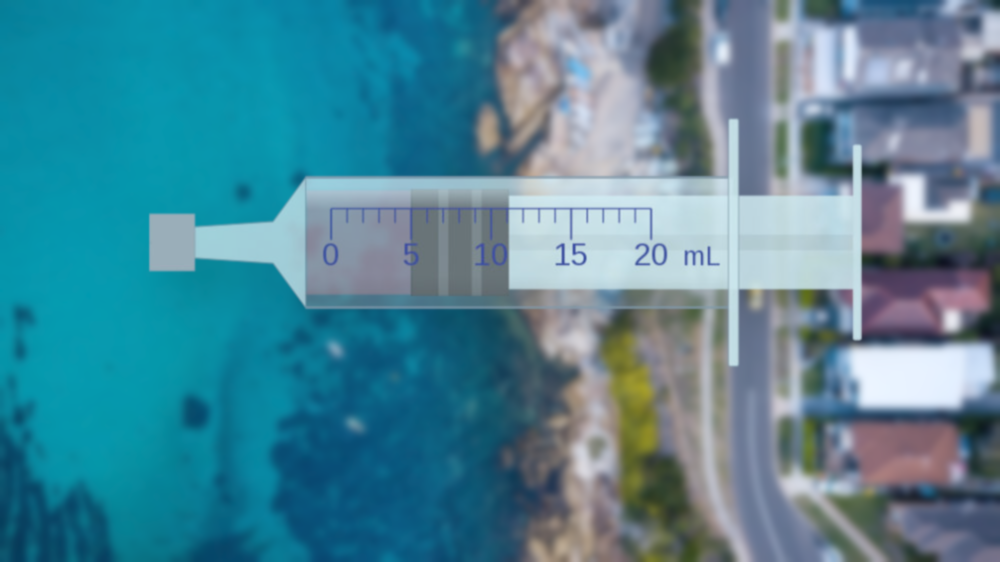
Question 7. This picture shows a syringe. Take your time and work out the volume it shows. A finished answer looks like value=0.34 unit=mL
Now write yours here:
value=5 unit=mL
